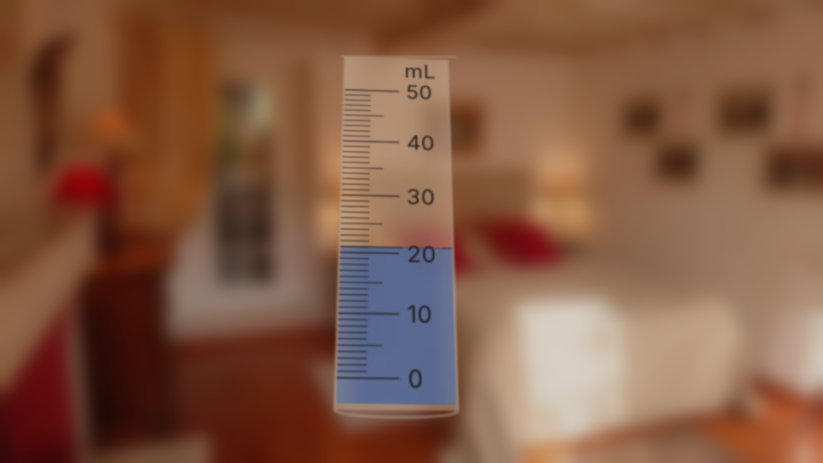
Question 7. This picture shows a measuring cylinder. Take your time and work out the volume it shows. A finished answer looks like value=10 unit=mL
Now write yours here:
value=21 unit=mL
